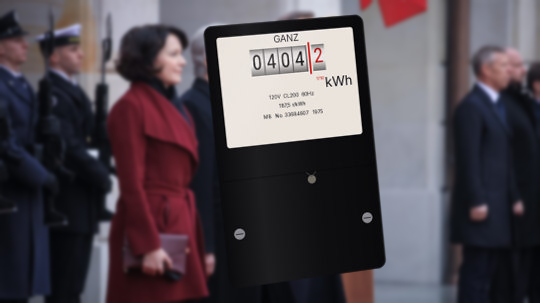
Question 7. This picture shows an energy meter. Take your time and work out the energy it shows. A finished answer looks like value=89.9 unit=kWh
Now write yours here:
value=404.2 unit=kWh
